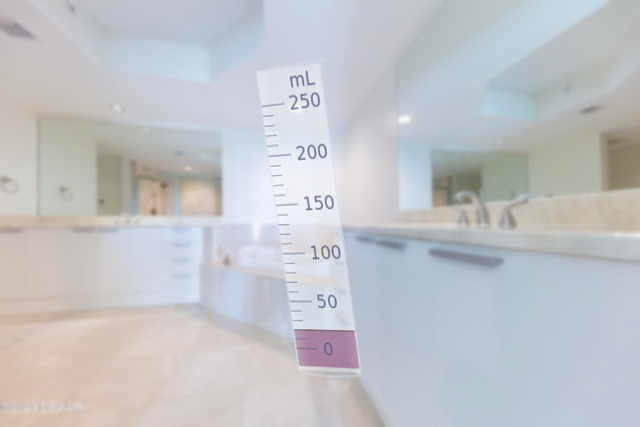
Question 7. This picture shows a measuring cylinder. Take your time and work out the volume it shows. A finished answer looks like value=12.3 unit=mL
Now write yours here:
value=20 unit=mL
